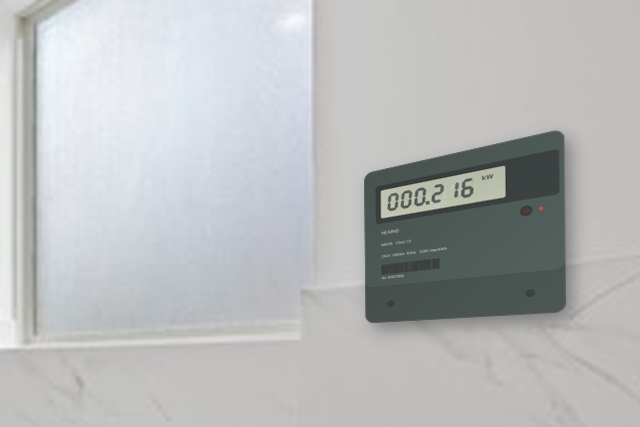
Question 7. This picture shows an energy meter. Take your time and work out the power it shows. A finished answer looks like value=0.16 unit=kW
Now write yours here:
value=0.216 unit=kW
